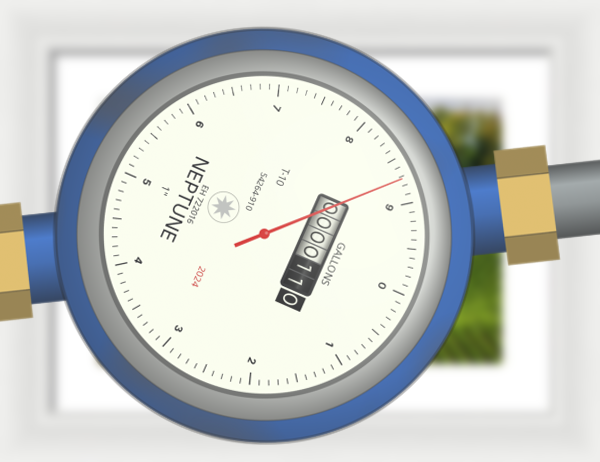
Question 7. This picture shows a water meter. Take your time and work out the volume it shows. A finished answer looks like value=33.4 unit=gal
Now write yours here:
value=108.7 unit=gal
